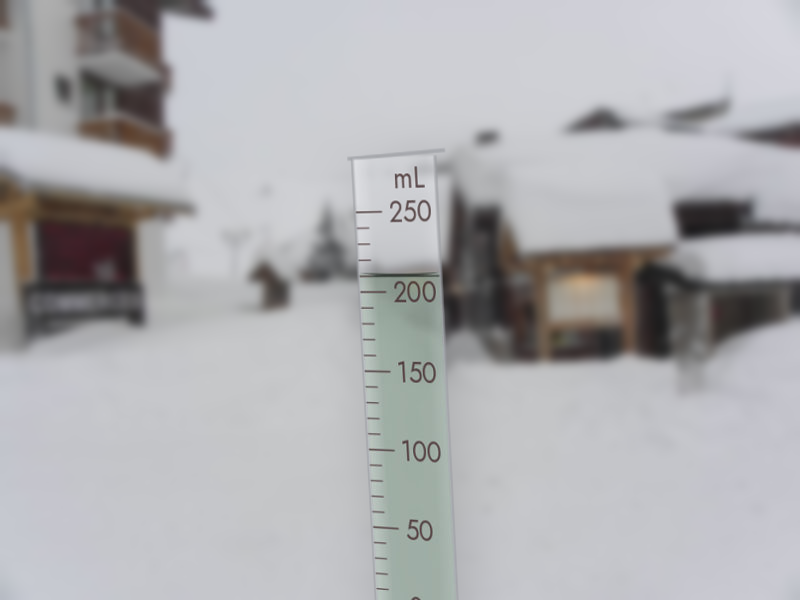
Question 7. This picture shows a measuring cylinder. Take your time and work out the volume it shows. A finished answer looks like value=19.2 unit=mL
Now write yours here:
value=210 unit=mL
